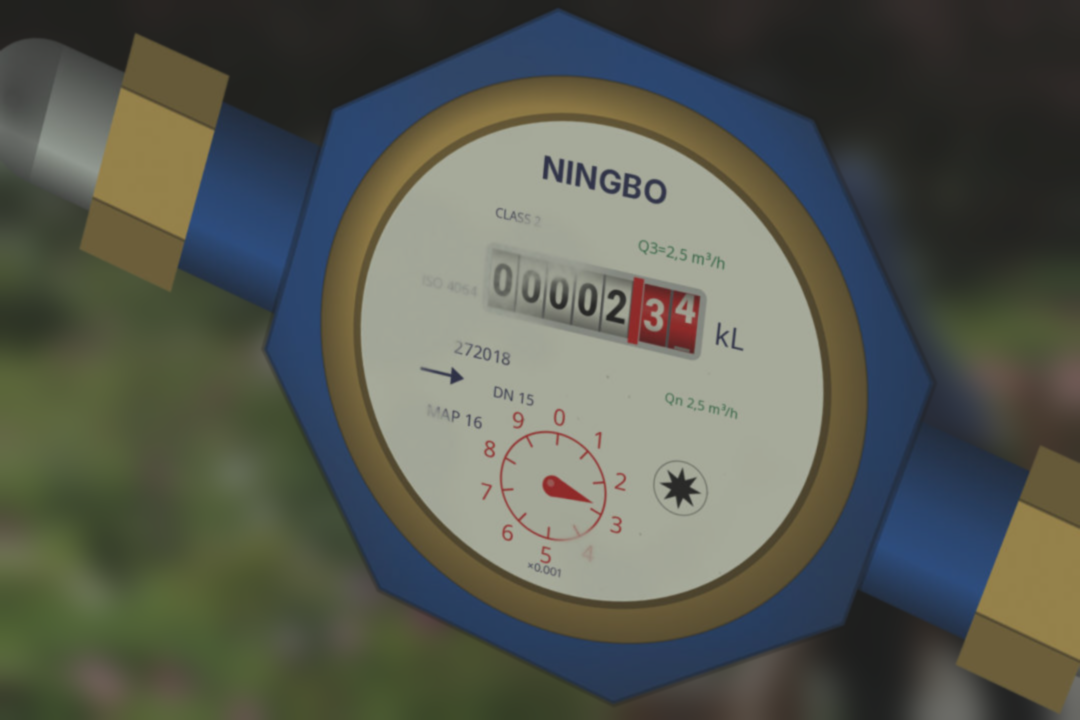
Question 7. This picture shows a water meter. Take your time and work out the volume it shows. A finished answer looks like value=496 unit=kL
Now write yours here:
value=2.342 unit=kL
